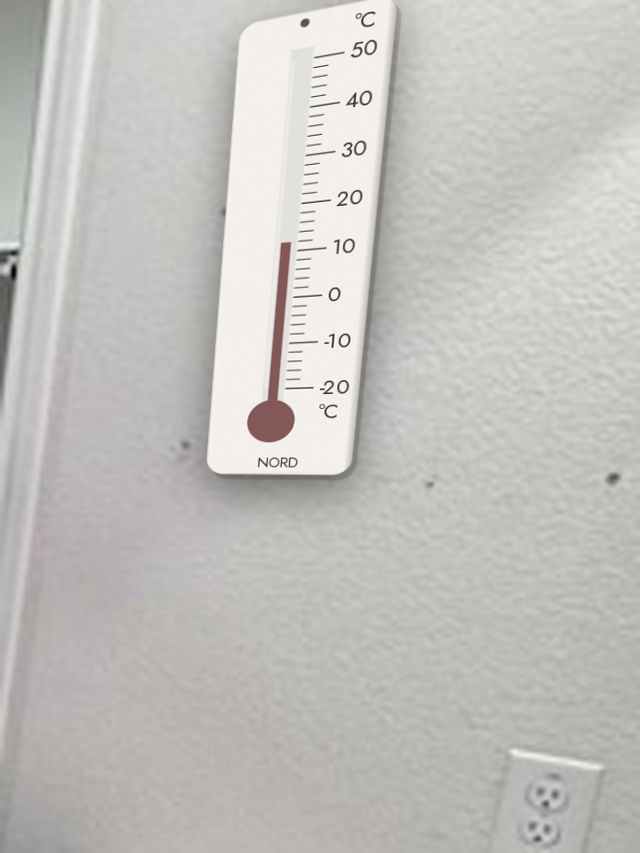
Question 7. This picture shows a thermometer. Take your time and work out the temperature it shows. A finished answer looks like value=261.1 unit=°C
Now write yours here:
value=12 unit=°C
